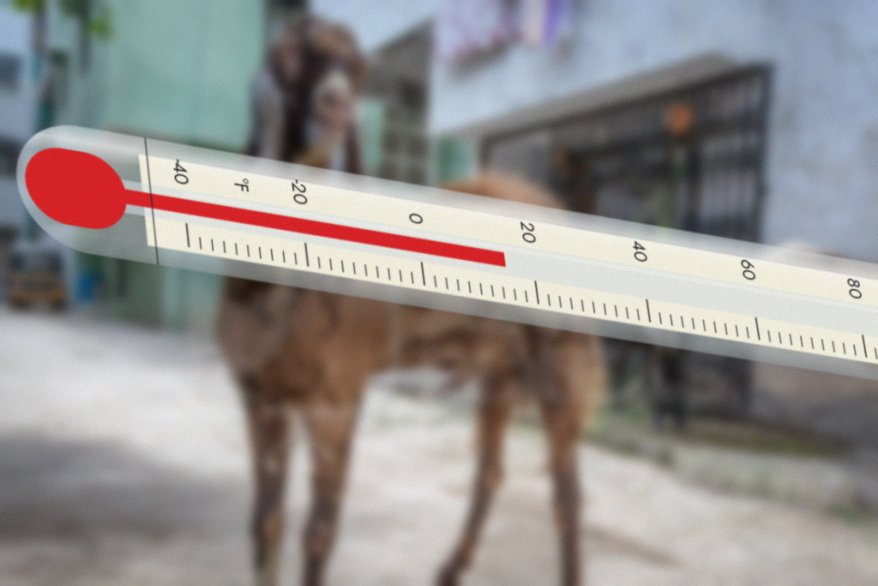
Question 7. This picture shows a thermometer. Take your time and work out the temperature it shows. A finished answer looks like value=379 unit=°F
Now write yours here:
value=15 unit=°F
